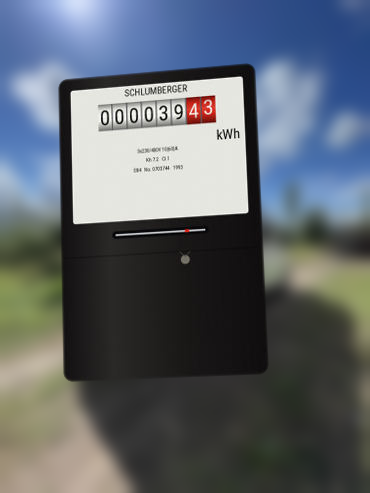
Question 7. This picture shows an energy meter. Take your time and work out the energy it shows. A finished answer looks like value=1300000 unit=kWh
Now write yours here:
value=39.43 unit=kWh
